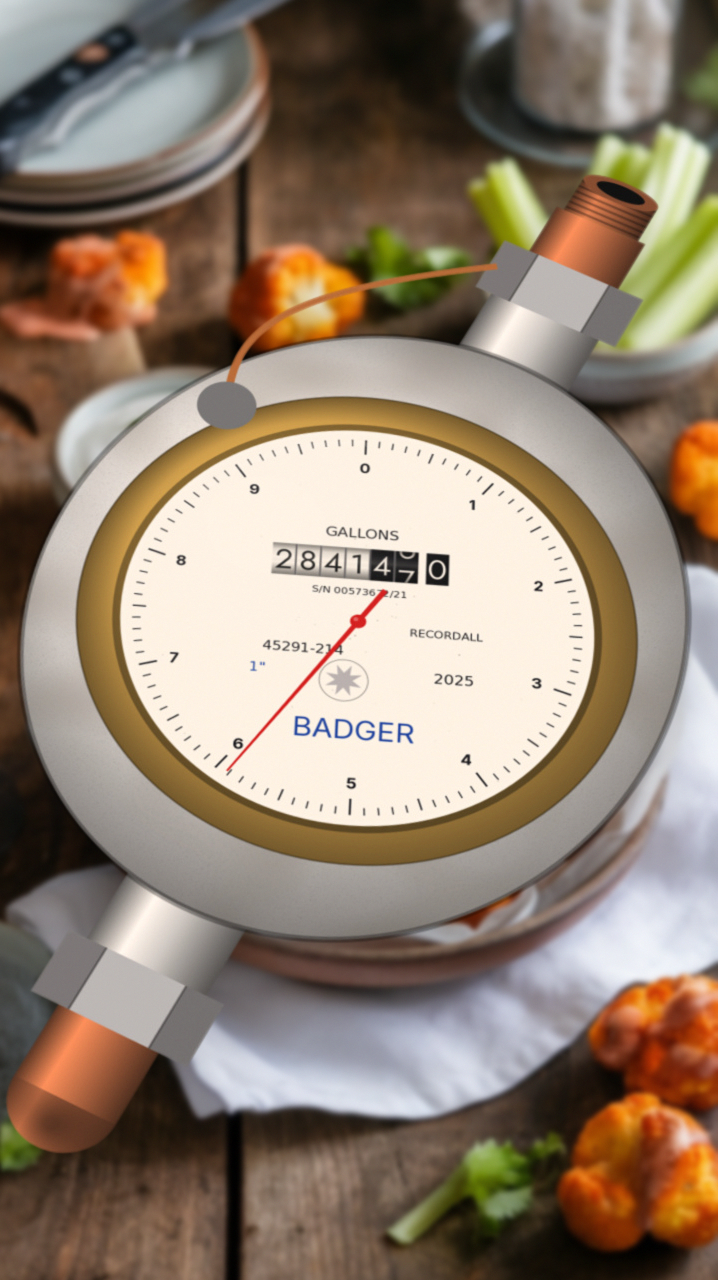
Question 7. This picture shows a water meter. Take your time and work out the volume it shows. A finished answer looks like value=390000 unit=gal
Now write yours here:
value=2841465.9 unit=gal
